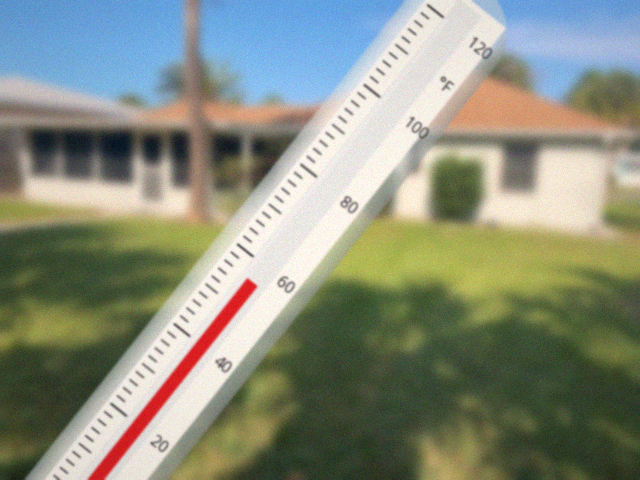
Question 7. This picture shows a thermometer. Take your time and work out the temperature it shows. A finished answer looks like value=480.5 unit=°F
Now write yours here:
value=56 unit=°F
